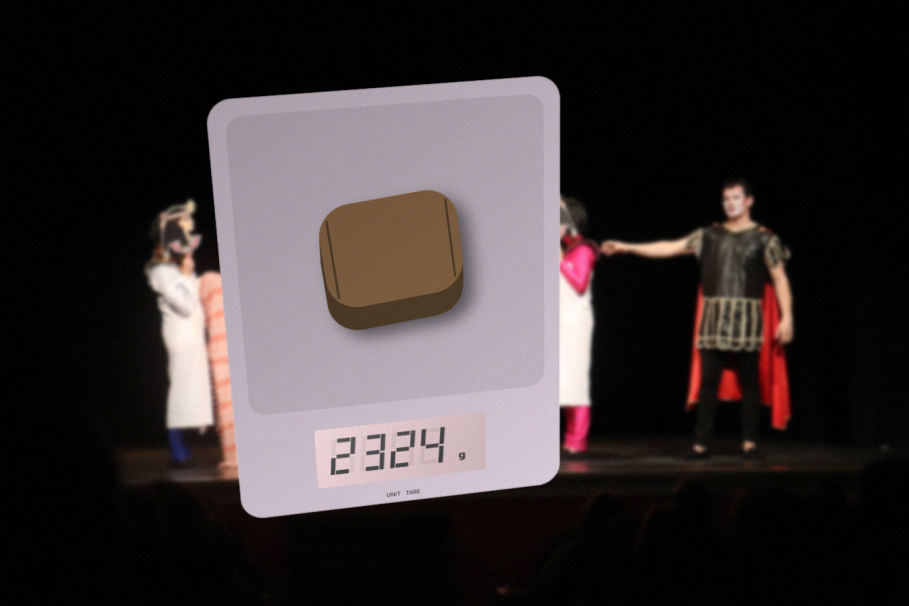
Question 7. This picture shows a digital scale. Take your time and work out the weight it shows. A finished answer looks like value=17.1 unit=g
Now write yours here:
value=2324 unit=g
